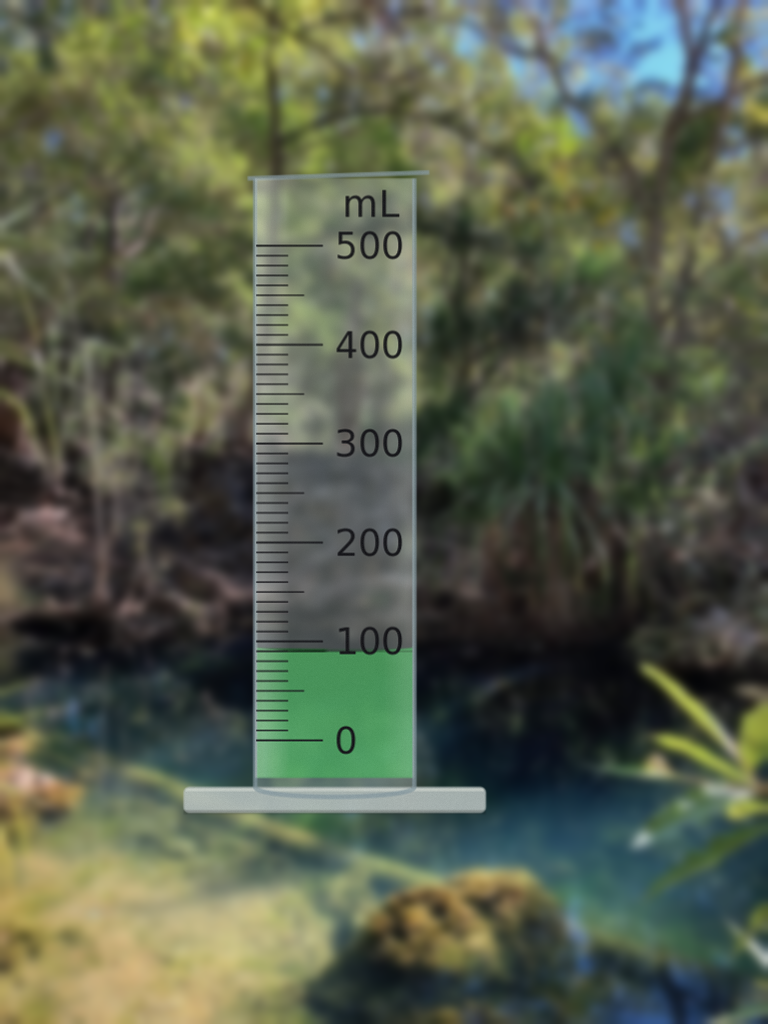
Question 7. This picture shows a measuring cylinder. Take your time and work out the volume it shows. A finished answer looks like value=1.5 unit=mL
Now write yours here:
value=90 unit=mL
